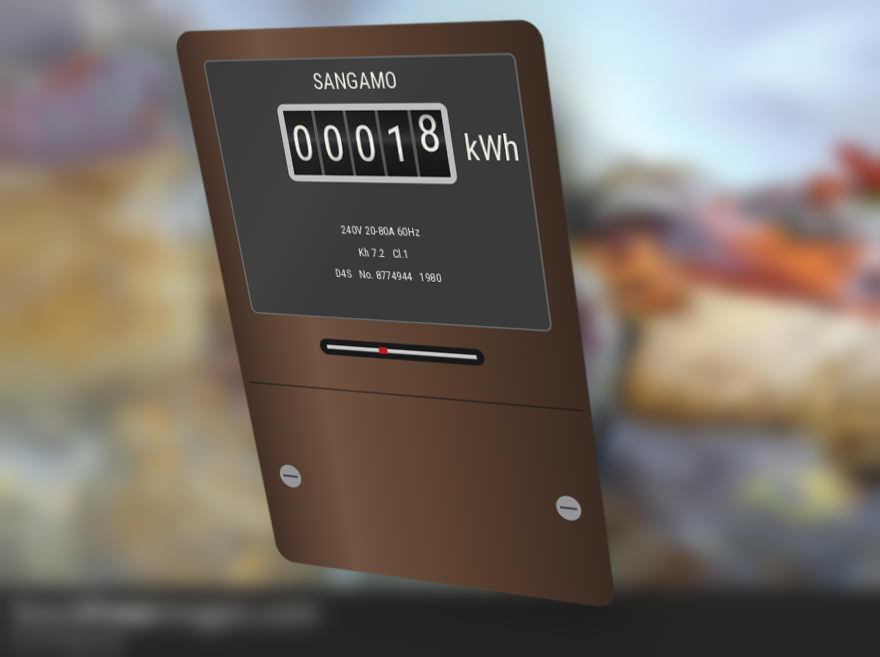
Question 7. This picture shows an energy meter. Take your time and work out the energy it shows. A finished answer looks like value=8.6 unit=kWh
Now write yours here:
value=18 unit=kWh
